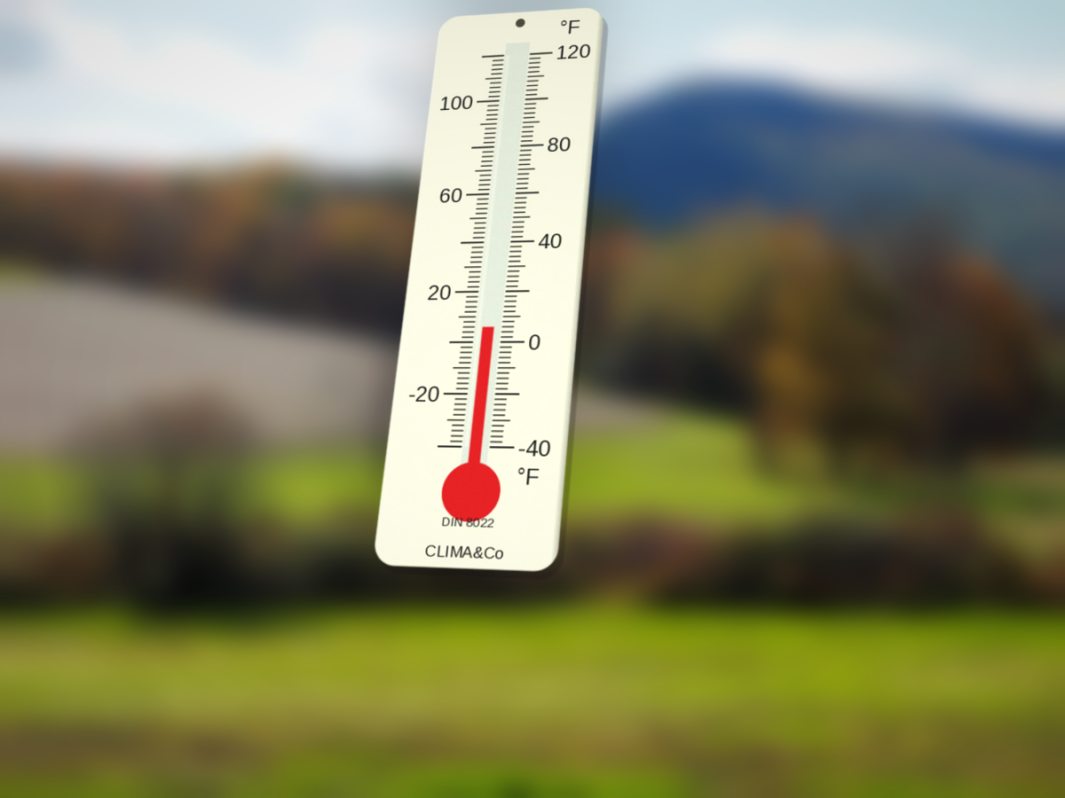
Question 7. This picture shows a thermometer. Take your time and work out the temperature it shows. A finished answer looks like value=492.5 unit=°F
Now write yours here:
value=6 unit=°F
